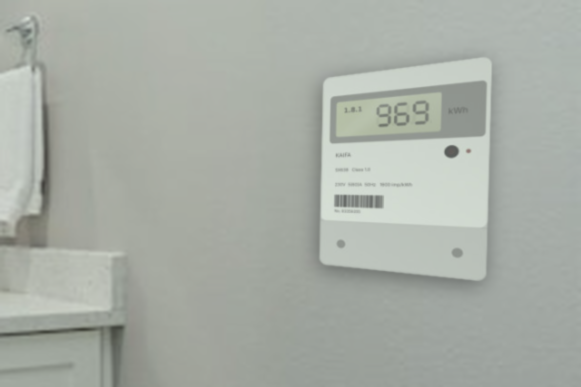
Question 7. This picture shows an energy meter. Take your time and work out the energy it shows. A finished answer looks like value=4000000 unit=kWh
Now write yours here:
value=969 unit=kWh
